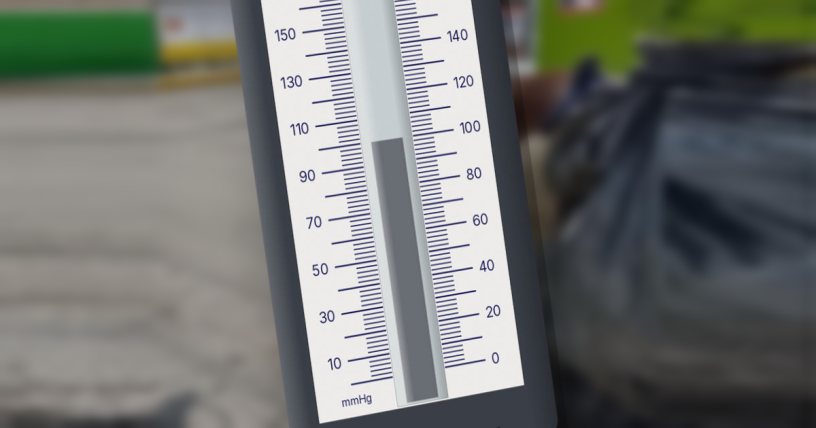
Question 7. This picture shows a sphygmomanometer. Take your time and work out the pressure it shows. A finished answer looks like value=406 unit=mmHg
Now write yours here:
value=100 unit=mmHg
